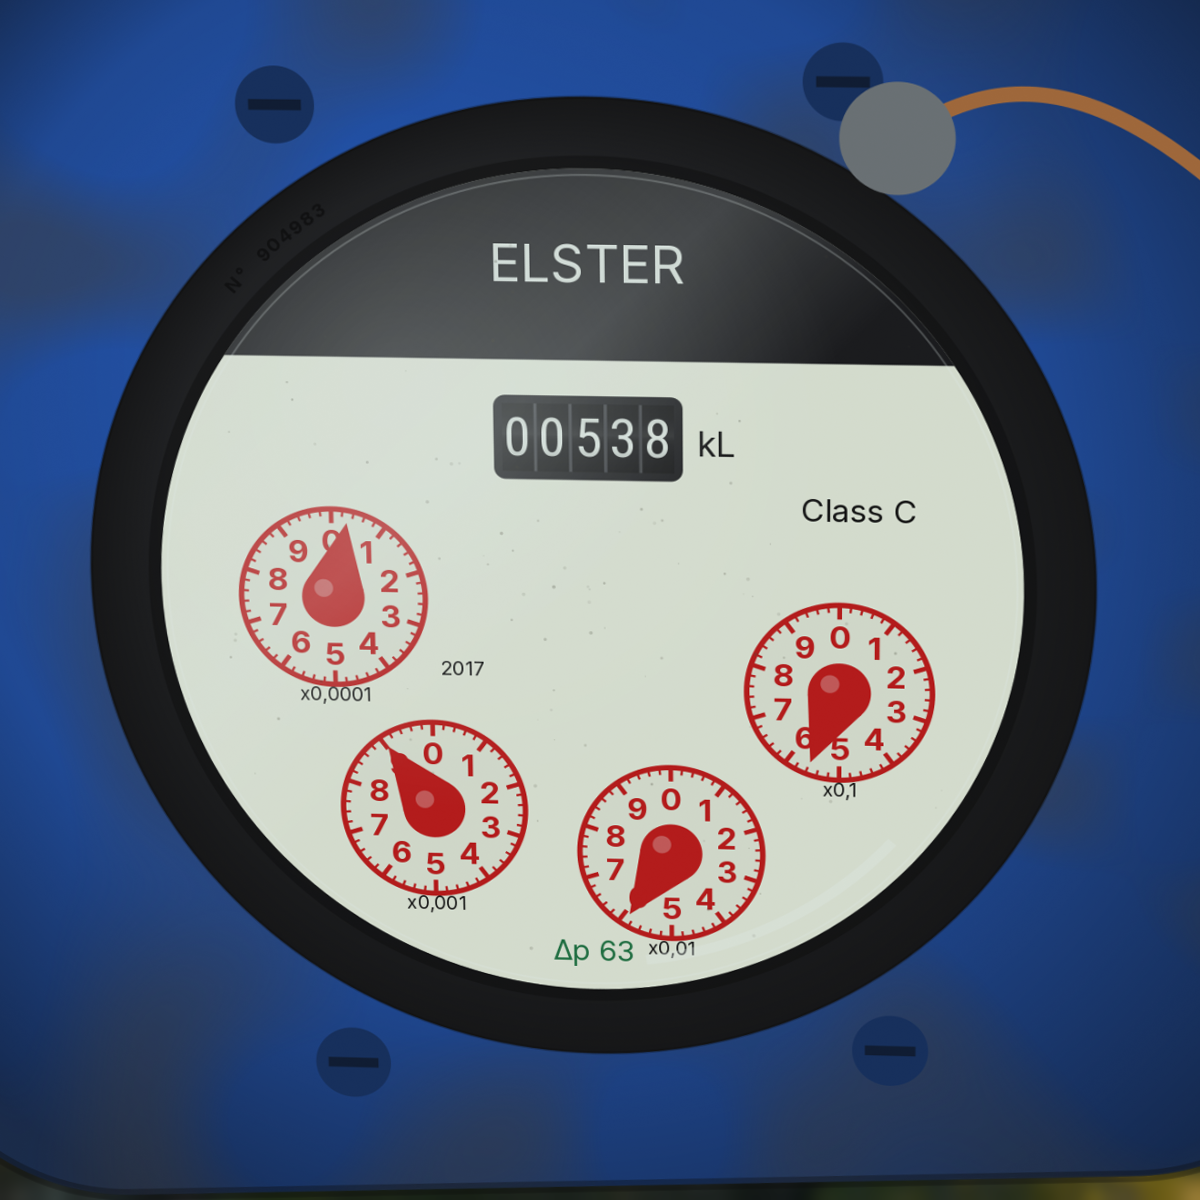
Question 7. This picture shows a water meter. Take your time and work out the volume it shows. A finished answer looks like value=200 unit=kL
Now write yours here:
value=538.5590 unit=kL
